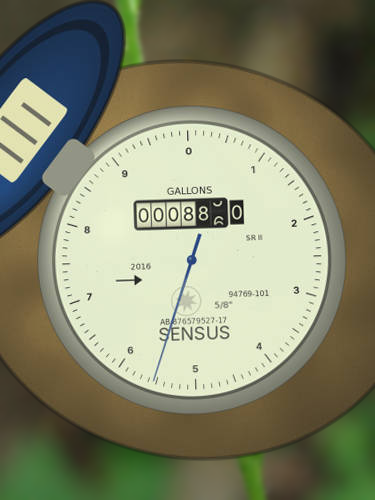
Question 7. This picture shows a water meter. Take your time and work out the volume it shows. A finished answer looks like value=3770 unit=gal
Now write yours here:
value=8855.5 unit=gal
